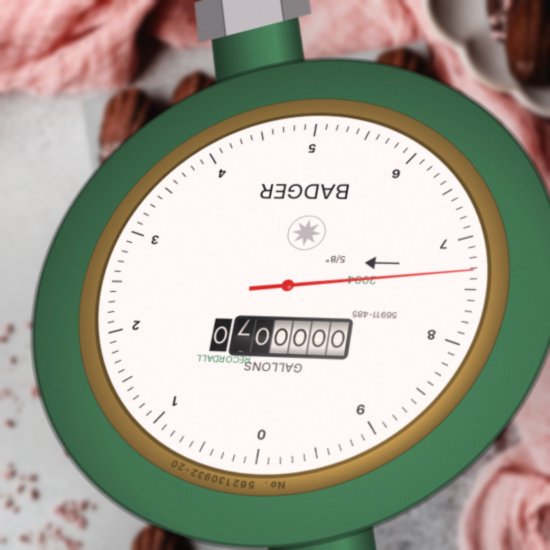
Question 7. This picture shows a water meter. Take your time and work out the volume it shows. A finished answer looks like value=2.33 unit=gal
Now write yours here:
value=67.3 unit=gal
